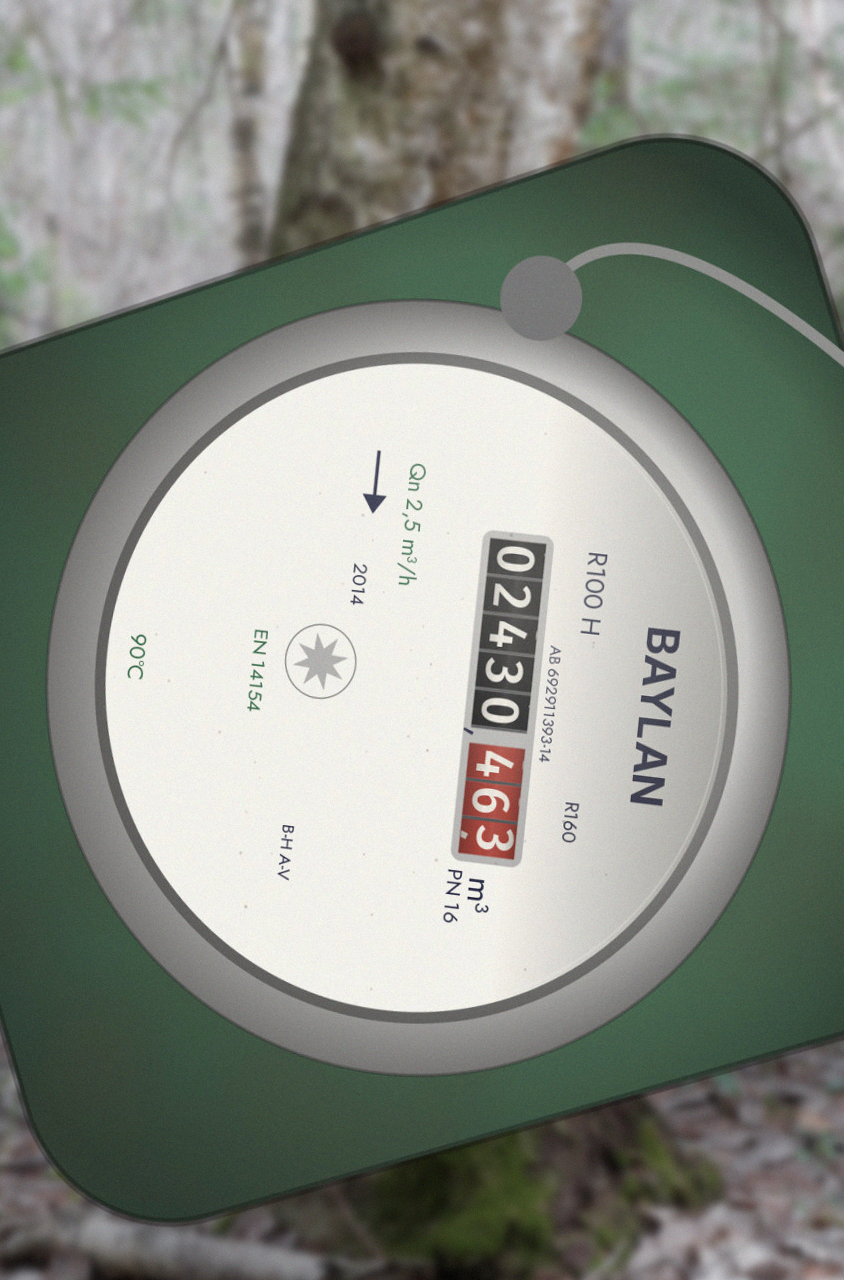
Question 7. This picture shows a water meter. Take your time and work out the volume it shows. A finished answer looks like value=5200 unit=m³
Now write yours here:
value=2430.463 unit=m³
